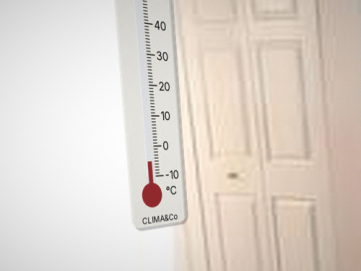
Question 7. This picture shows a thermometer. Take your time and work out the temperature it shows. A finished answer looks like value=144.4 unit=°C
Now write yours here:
value=-5 unit=°C
